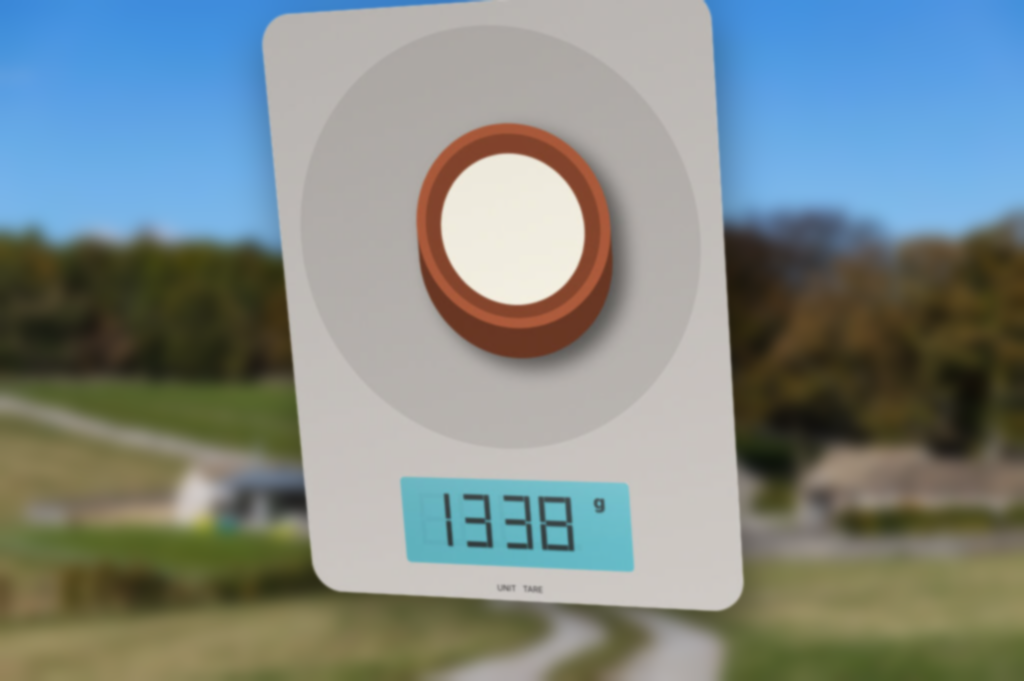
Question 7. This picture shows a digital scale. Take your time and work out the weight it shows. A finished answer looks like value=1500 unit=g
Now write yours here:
value=1338 unit=g
